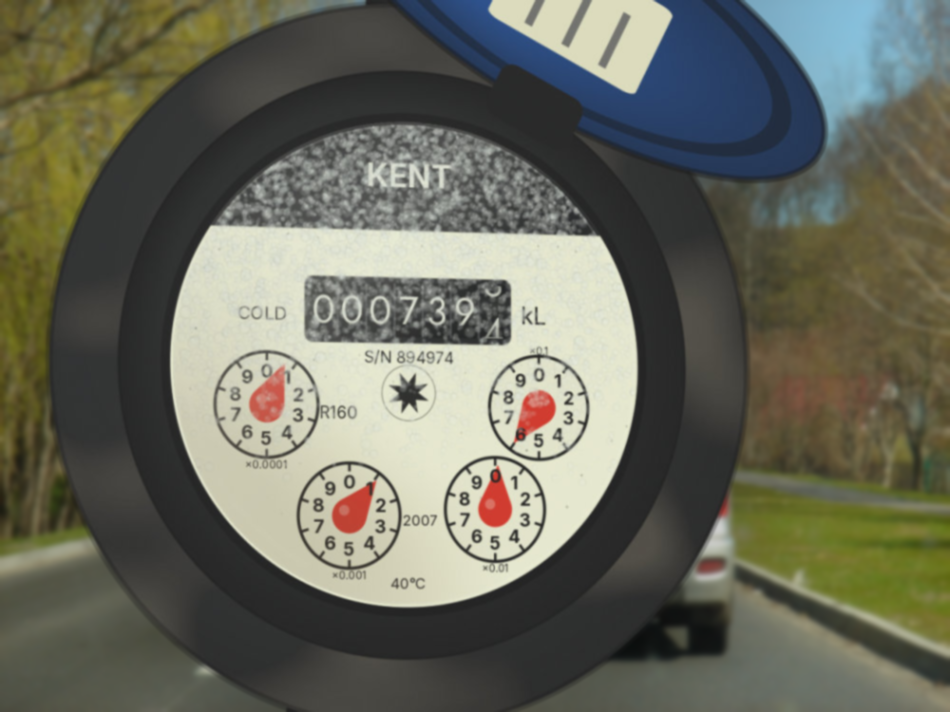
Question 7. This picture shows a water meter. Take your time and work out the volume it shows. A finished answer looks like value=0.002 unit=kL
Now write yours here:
value=7393.6010 unit=kL
